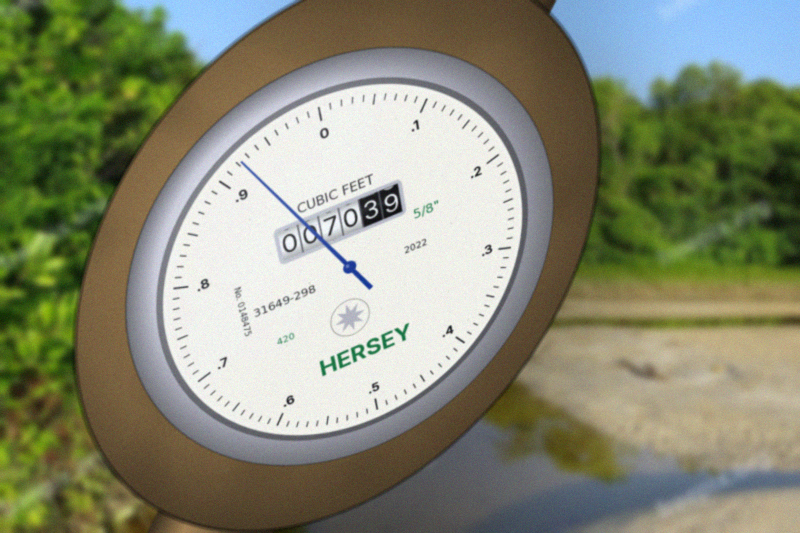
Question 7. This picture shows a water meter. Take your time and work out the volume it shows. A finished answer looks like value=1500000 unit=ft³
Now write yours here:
value=7038.92 unit=ft³
